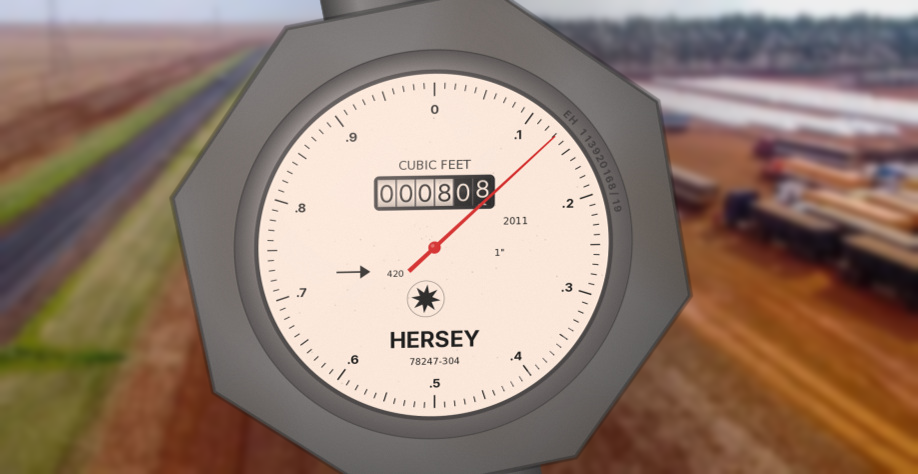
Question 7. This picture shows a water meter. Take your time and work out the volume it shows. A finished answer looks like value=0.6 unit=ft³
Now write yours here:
value=808.13 unit=ft³
